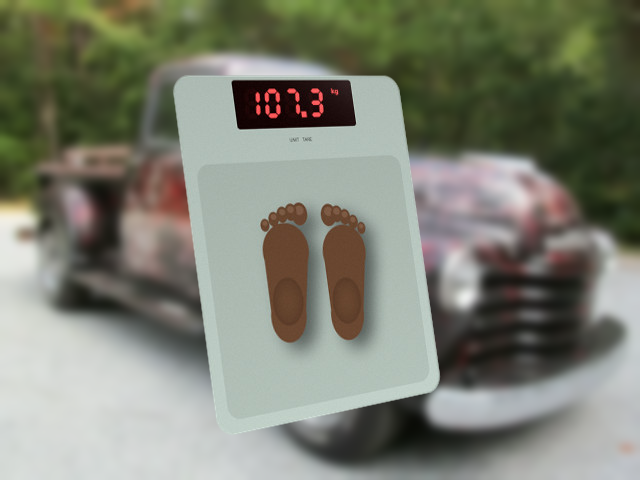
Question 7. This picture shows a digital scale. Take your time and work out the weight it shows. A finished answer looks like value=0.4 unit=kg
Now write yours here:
value=107.3 unit=kg
